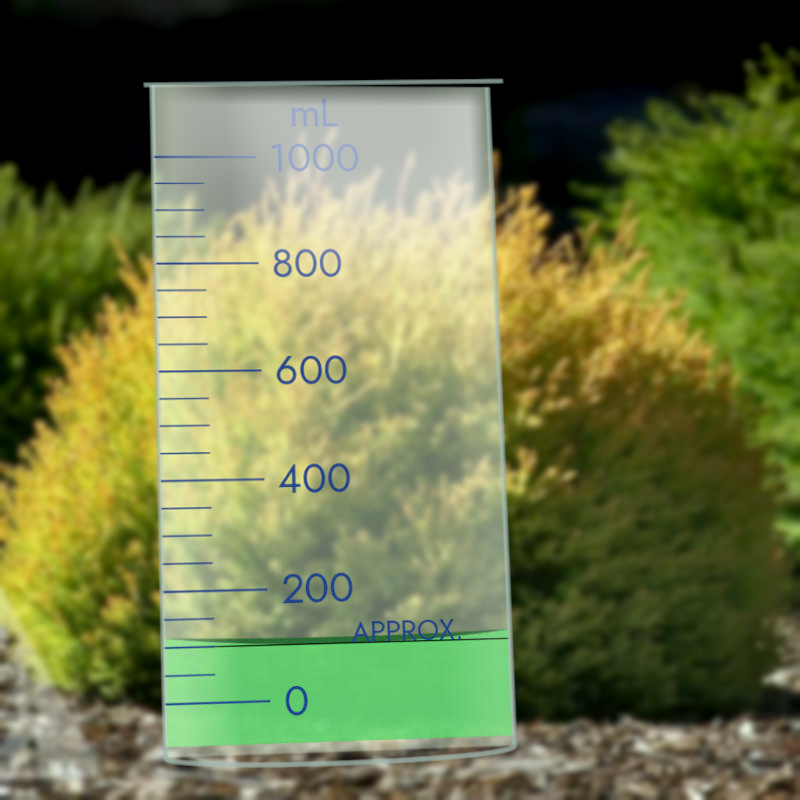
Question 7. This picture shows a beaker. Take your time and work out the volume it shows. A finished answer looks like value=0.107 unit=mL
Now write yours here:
value=100 unit=mL
